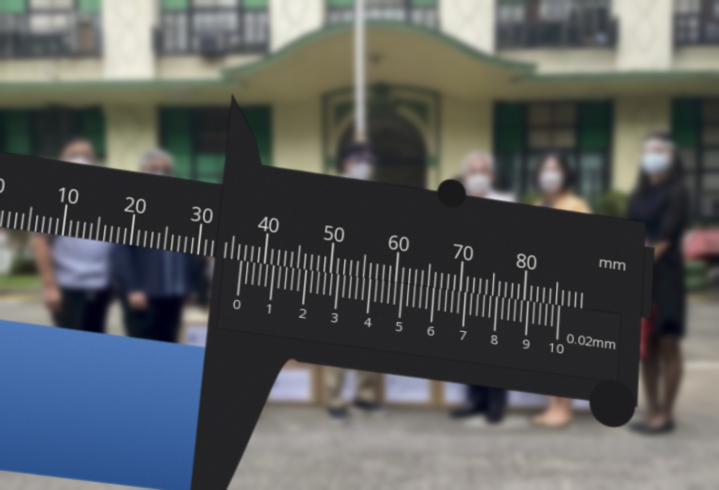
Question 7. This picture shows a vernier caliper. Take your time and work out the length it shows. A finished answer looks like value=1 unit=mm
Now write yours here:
value=36.5 unit=mm
